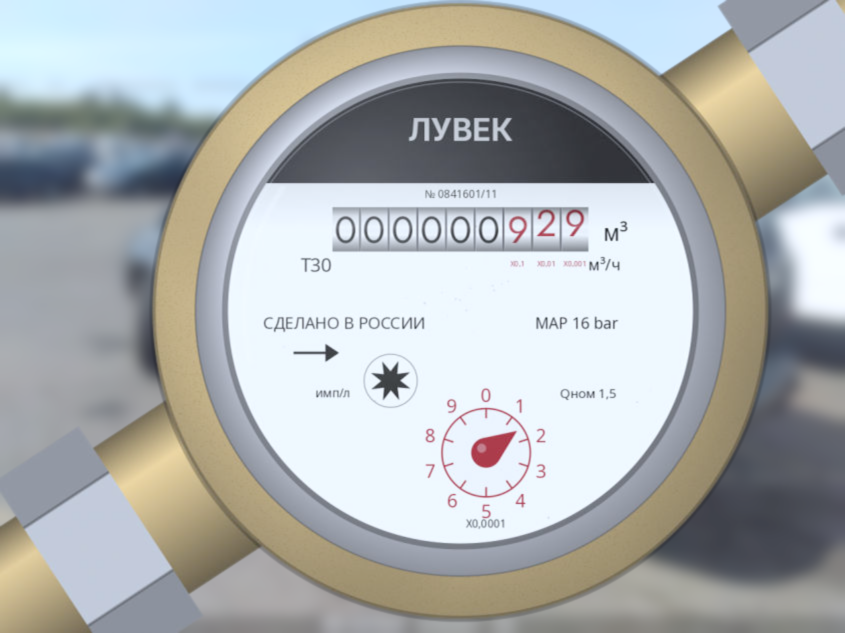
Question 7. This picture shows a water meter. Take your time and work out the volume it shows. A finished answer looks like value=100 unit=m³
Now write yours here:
value=0.9291 unit=m³
